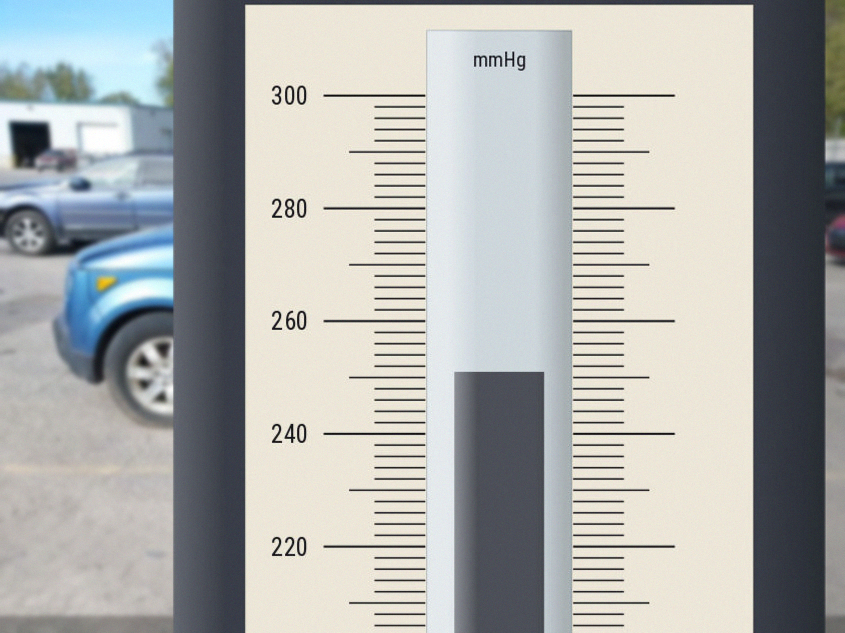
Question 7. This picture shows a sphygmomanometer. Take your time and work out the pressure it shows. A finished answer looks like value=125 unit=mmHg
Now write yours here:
value=251 unit=mmHg
